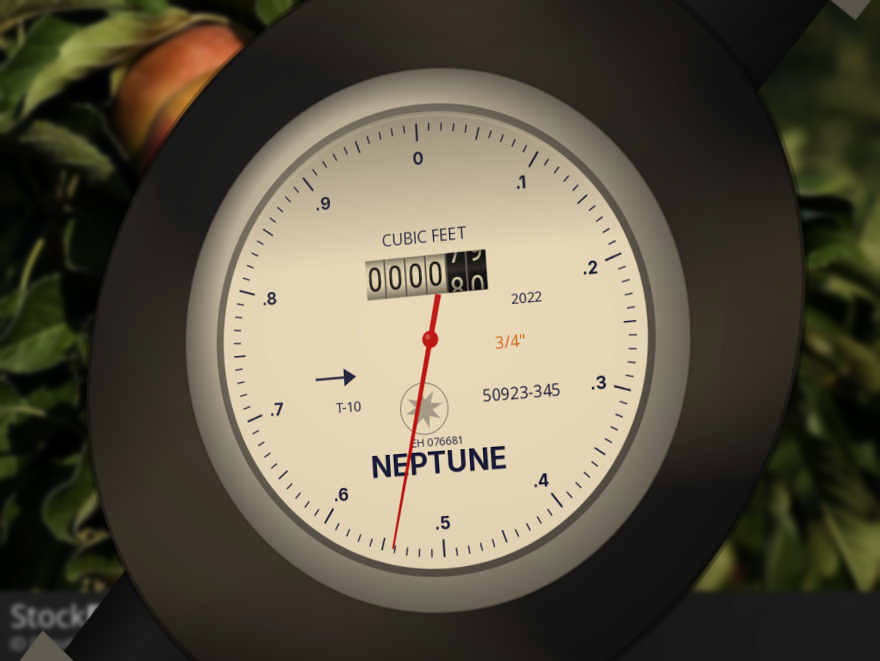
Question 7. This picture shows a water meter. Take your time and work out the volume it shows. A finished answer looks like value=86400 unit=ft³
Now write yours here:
value=79.54 unit=ft³
